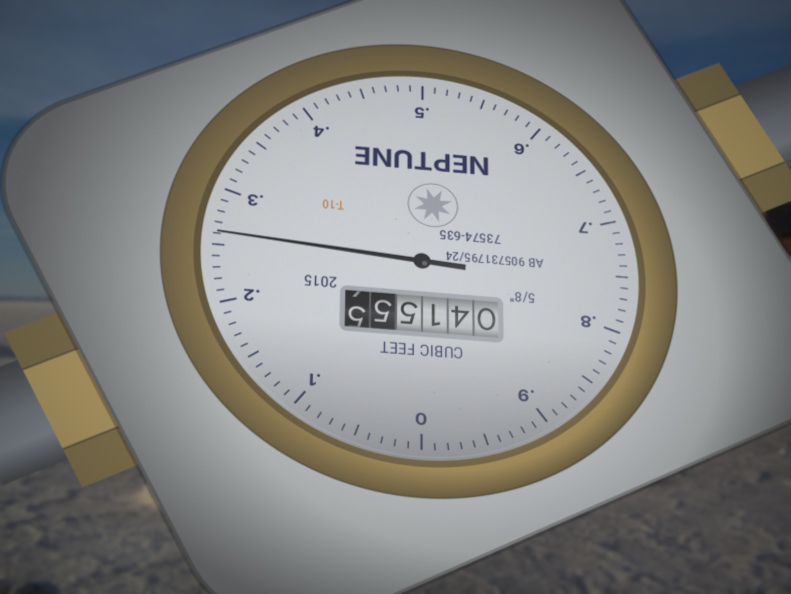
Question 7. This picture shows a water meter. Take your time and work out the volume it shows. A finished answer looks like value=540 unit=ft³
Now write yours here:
value=41555.26 unit=ft³
